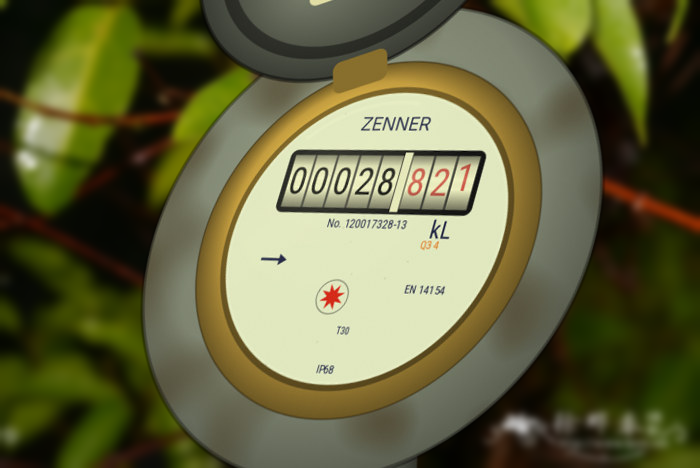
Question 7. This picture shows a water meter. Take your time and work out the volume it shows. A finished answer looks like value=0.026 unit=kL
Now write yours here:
value=28.821 unit=kL
